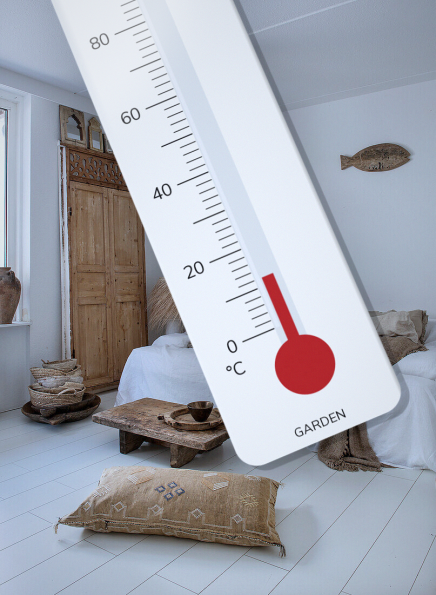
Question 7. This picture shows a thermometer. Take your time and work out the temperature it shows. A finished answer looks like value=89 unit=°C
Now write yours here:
value=12 unit=°C
